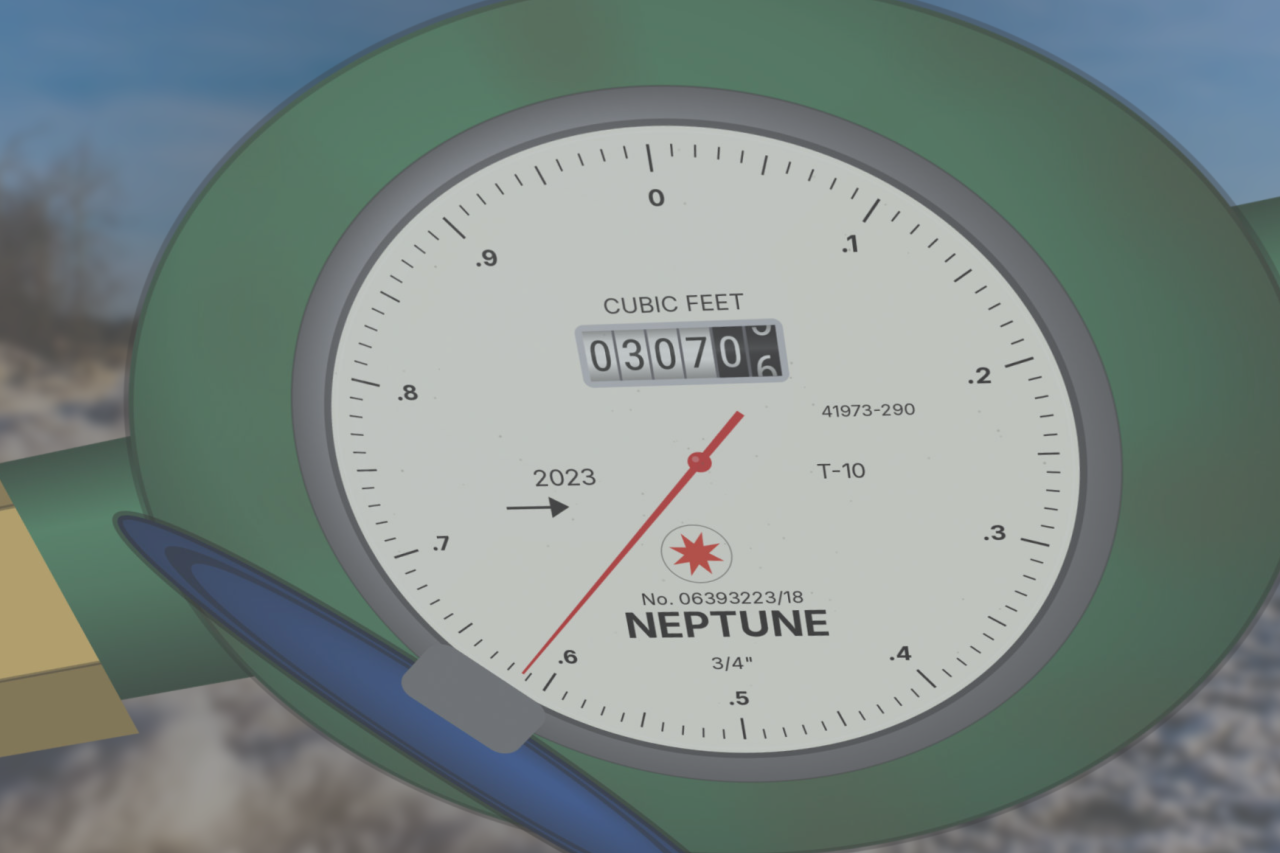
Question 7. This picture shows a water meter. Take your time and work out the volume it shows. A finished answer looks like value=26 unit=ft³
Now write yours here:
value=30705.61 unit=ft³
